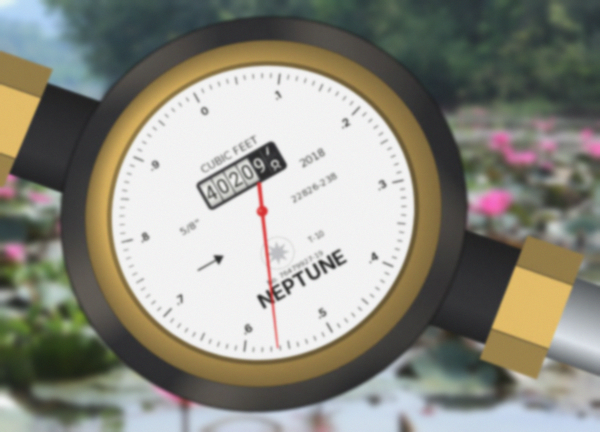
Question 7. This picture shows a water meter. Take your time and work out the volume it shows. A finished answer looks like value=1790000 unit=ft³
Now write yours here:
value=402097.56 unit=ft³
